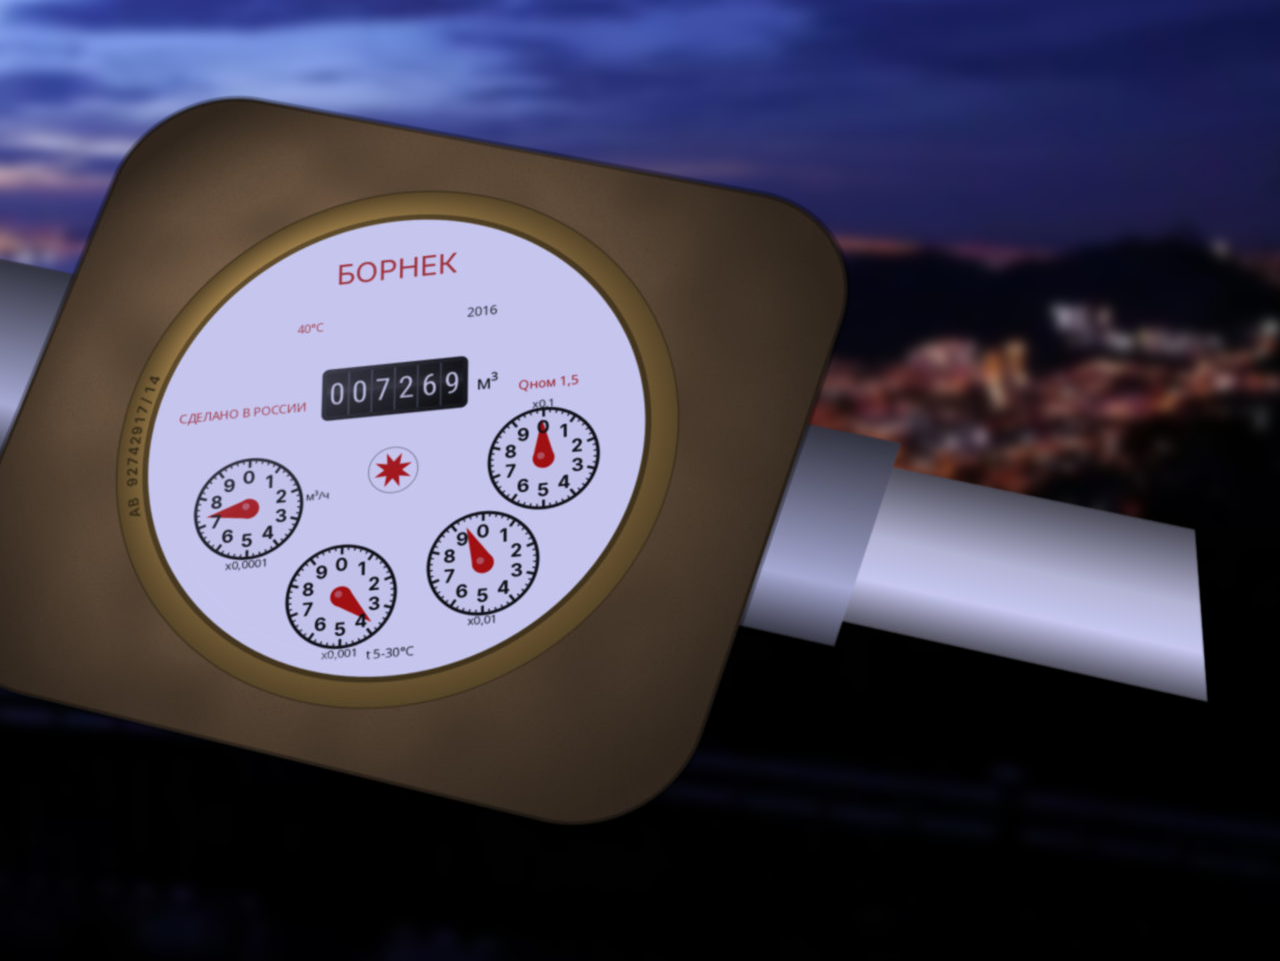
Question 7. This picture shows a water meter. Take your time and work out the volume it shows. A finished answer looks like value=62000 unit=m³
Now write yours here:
value=7268.9937 unit=m³
